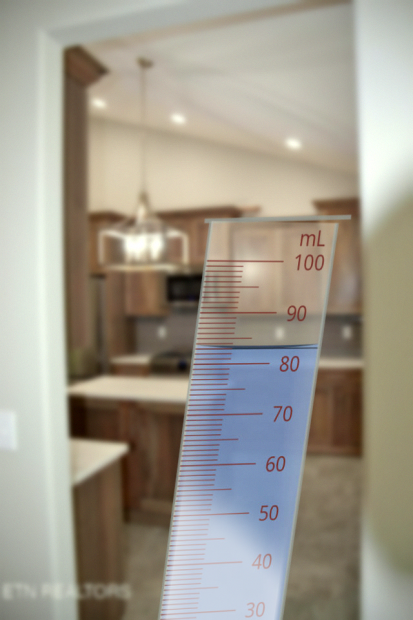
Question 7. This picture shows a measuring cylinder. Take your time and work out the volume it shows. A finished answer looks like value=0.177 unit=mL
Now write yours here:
value=83 unit=mL
